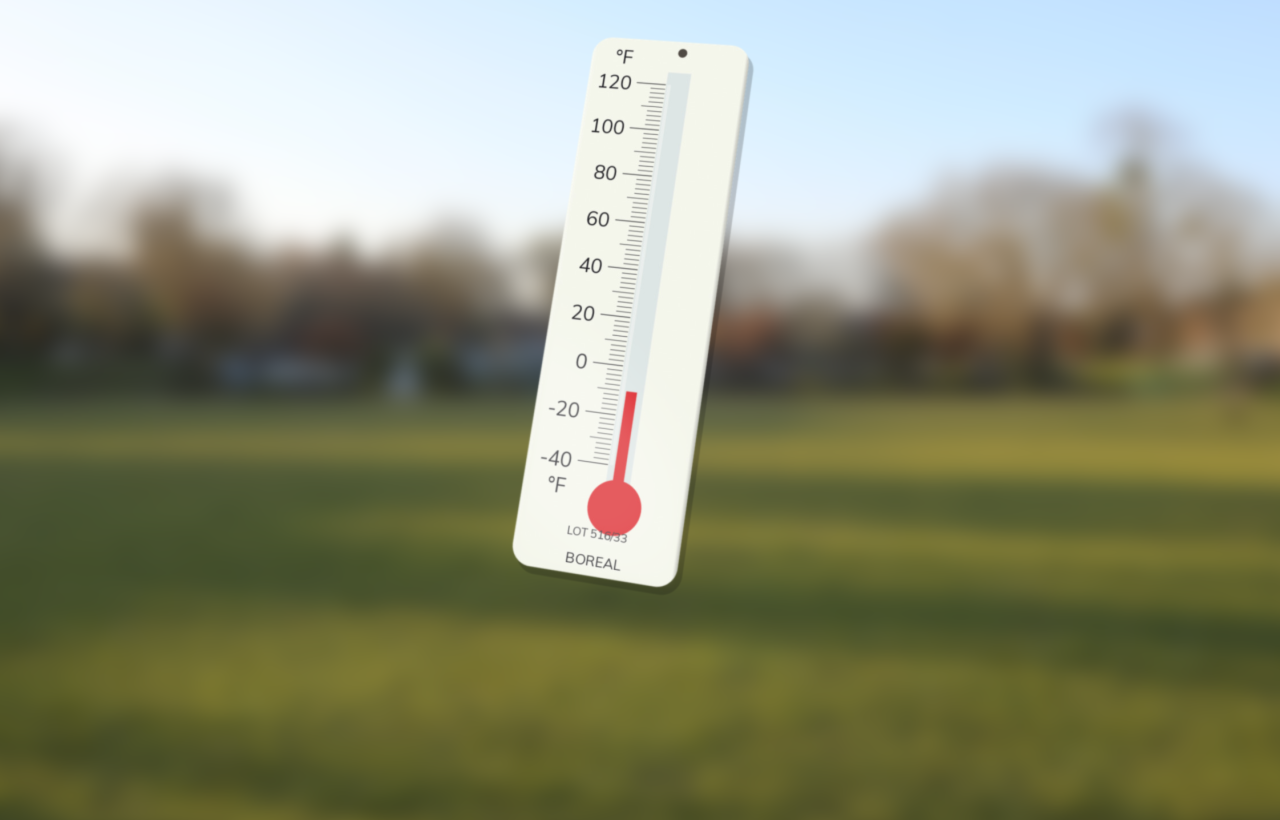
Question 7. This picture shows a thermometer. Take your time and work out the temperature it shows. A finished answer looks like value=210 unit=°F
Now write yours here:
value=-10 unit=°F
